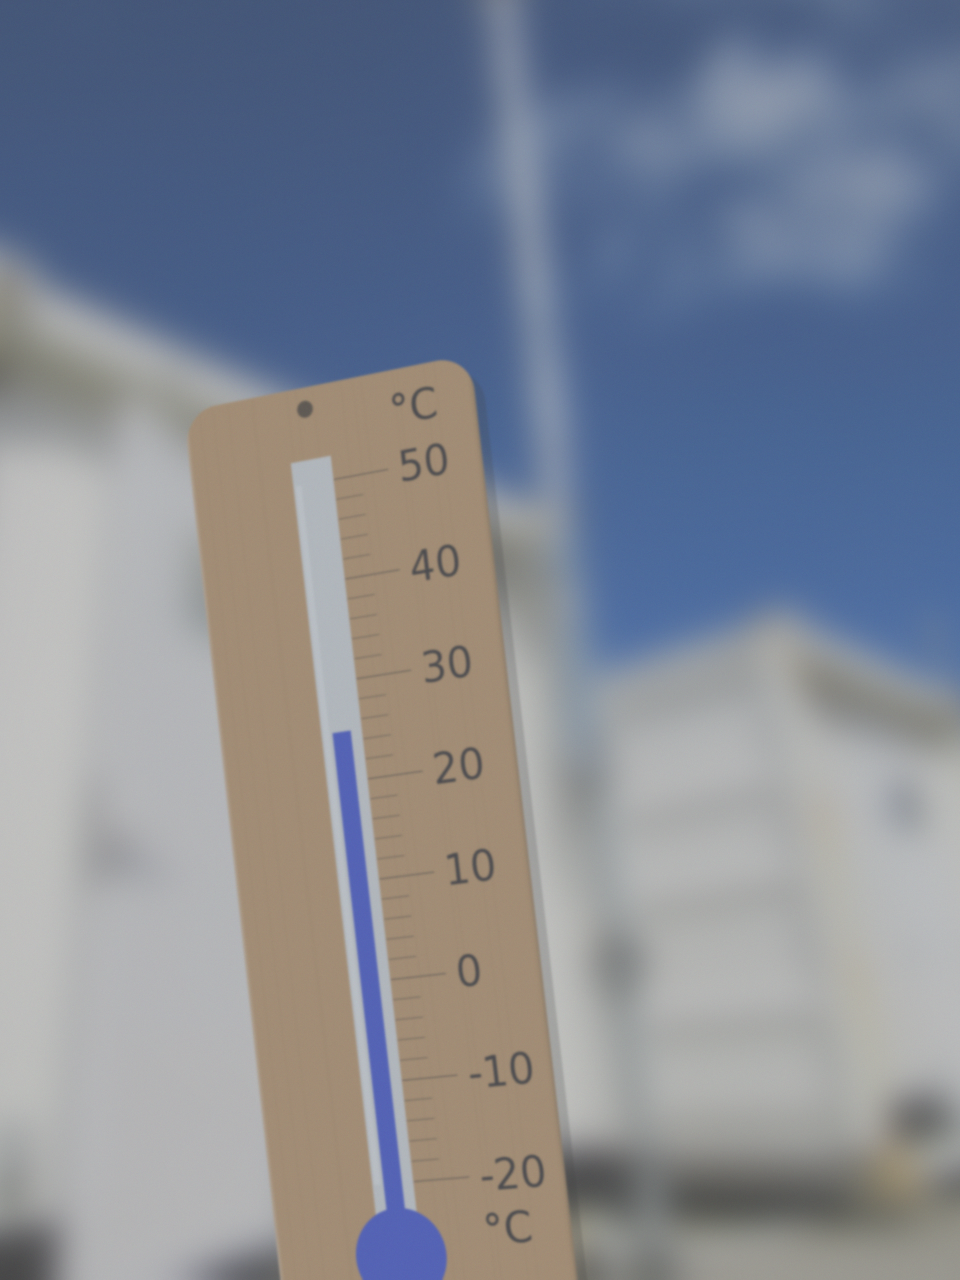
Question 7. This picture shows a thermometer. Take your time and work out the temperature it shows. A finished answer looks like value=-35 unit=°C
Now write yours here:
value=25 unit=°C
